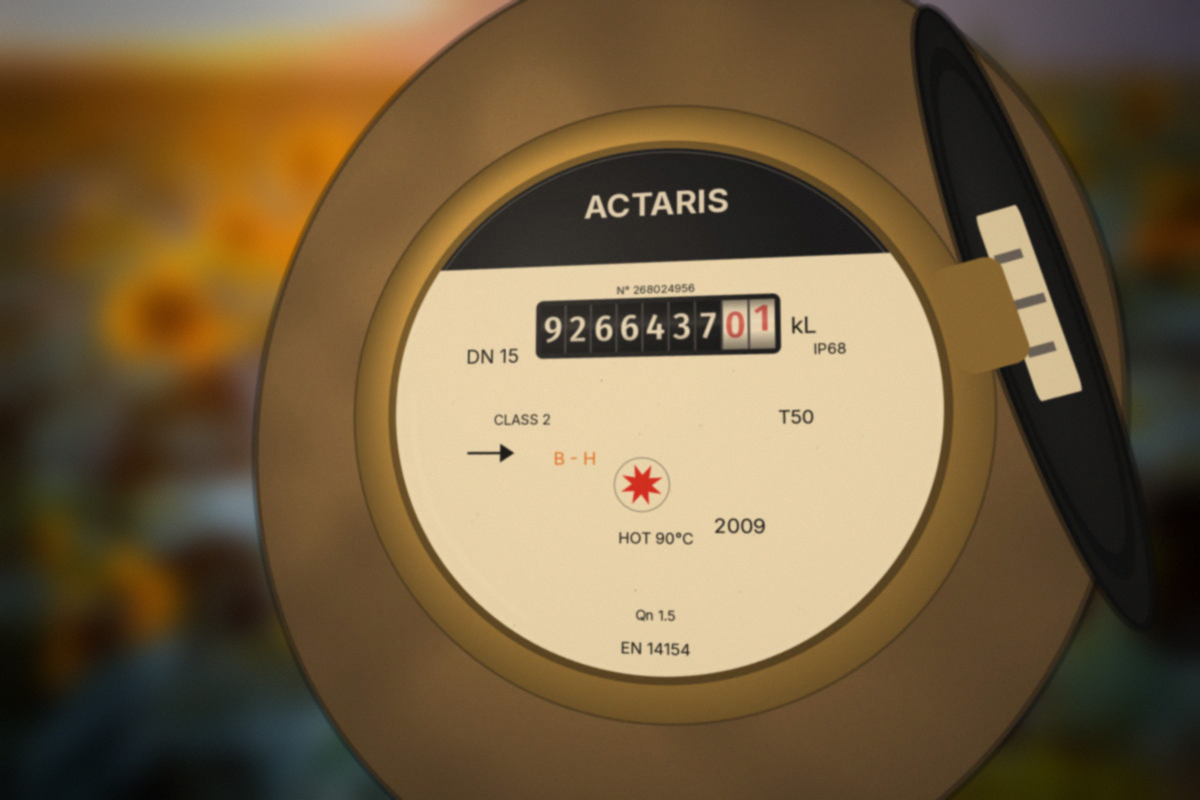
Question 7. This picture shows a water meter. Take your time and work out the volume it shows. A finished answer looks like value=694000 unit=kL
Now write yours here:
value=9266437.01 unit=kL
